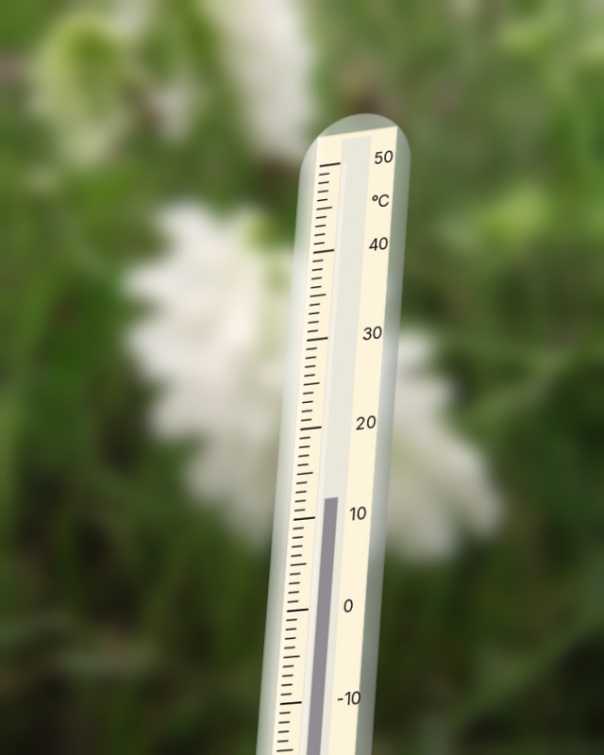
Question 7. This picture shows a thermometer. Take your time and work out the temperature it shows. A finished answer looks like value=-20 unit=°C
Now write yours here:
value=12 unit=°C
